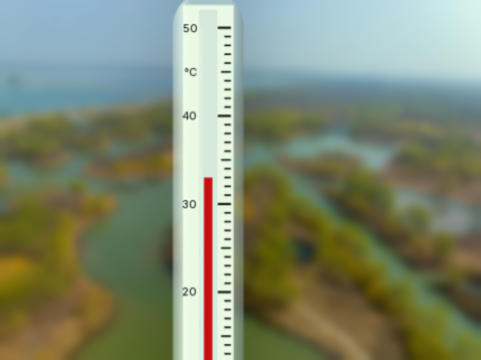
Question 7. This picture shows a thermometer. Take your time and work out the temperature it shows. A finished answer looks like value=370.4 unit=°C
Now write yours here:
value=33 unit=°C
